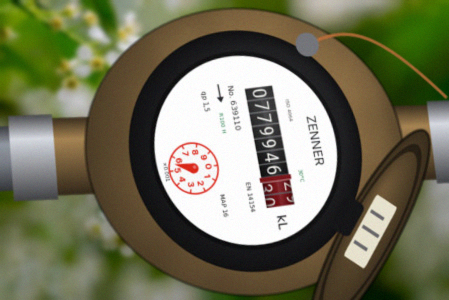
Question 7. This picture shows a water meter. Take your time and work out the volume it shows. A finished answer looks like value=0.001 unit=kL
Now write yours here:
value=779946.295 unit=kL
